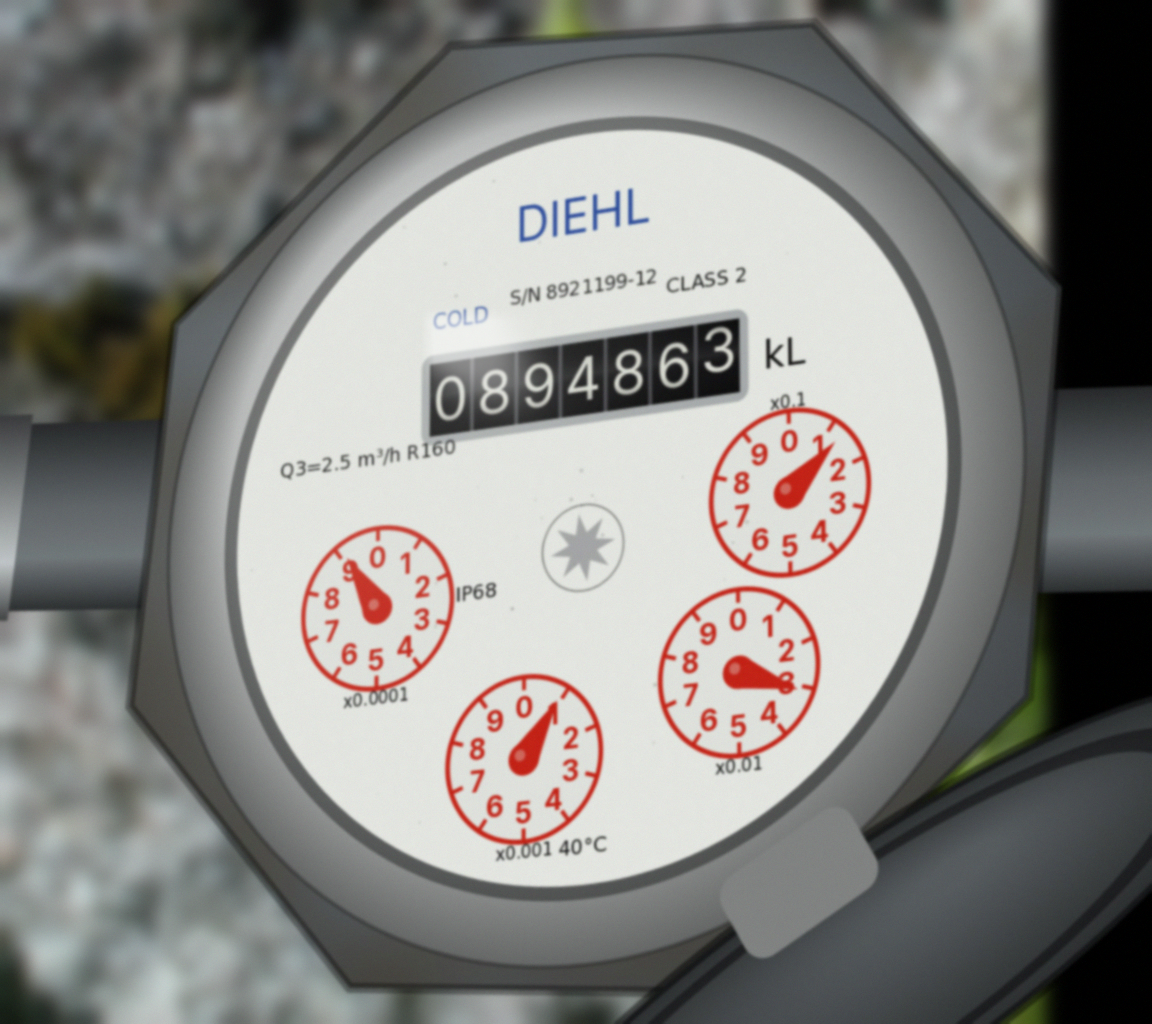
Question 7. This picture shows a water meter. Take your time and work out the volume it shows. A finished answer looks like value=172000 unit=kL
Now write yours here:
value=894863.1309 unit=kL
